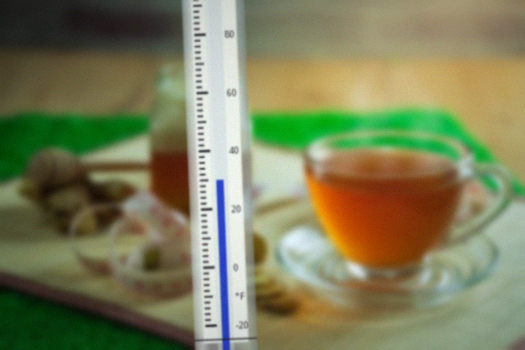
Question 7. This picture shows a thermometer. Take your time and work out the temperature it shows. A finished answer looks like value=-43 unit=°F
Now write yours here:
value=30 unit=°F
